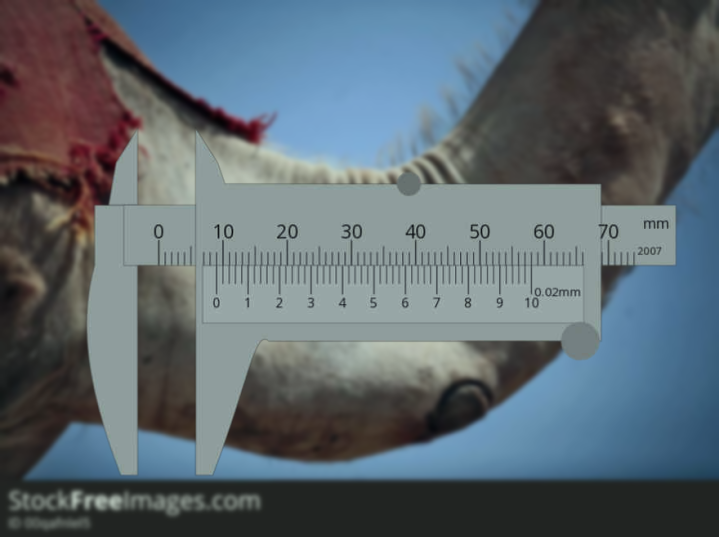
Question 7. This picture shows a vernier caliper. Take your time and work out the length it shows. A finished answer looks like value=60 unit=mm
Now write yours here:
value=9.0 unit=mm
